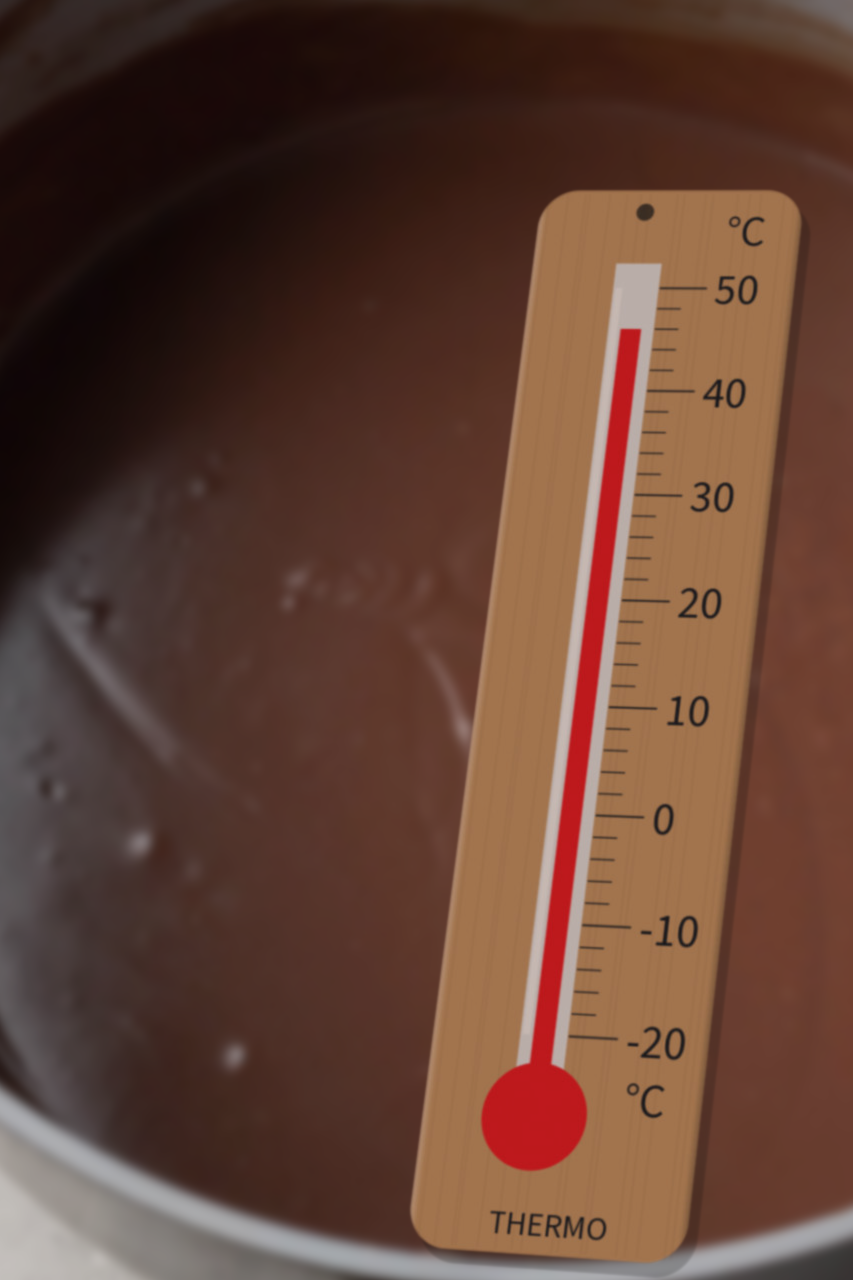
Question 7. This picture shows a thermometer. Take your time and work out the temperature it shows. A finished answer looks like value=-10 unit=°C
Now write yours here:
value=46 unit=°C
